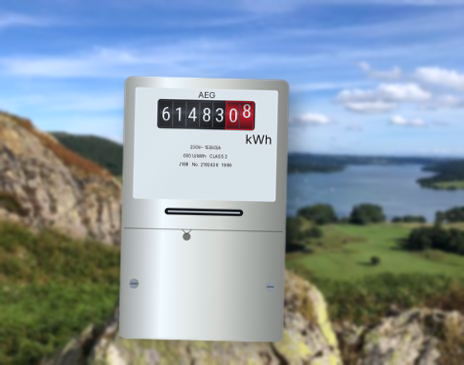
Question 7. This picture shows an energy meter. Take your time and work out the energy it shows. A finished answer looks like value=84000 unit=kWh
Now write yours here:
value=61483.08 unit=kWh
